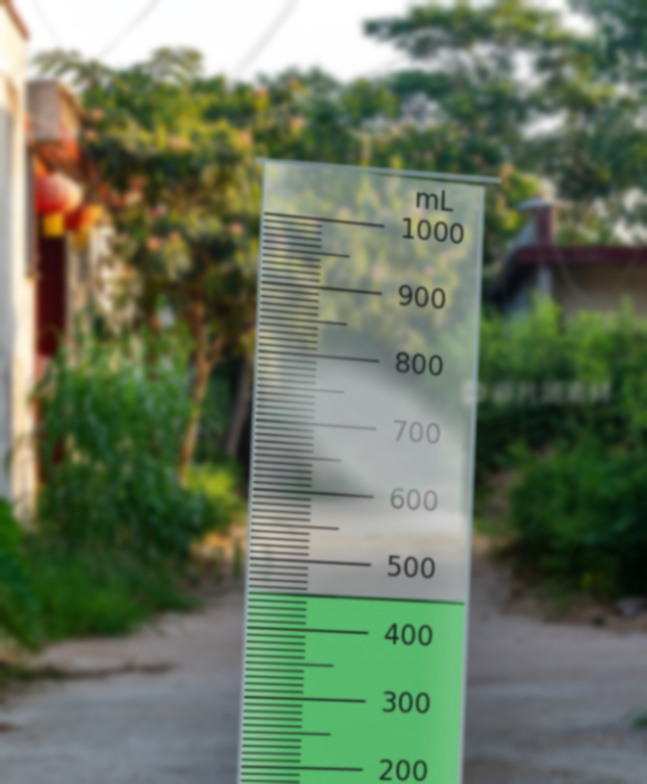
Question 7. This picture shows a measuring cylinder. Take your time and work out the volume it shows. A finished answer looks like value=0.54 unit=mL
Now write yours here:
value=450 unit=mL
